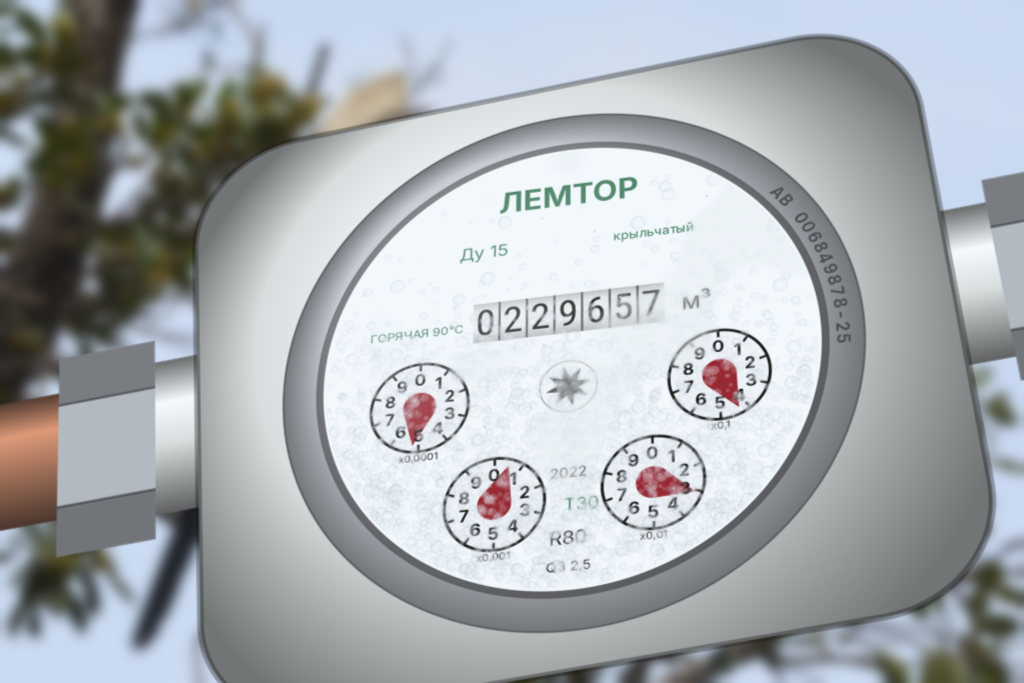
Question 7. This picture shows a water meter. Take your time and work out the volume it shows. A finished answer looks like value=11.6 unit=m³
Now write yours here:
value=229657.4305 unit=m³
